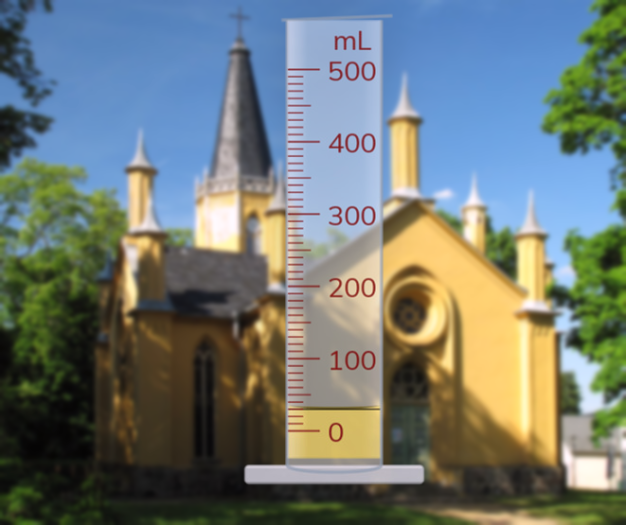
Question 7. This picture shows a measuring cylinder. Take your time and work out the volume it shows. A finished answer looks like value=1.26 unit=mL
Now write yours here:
value=30 unit=mL
